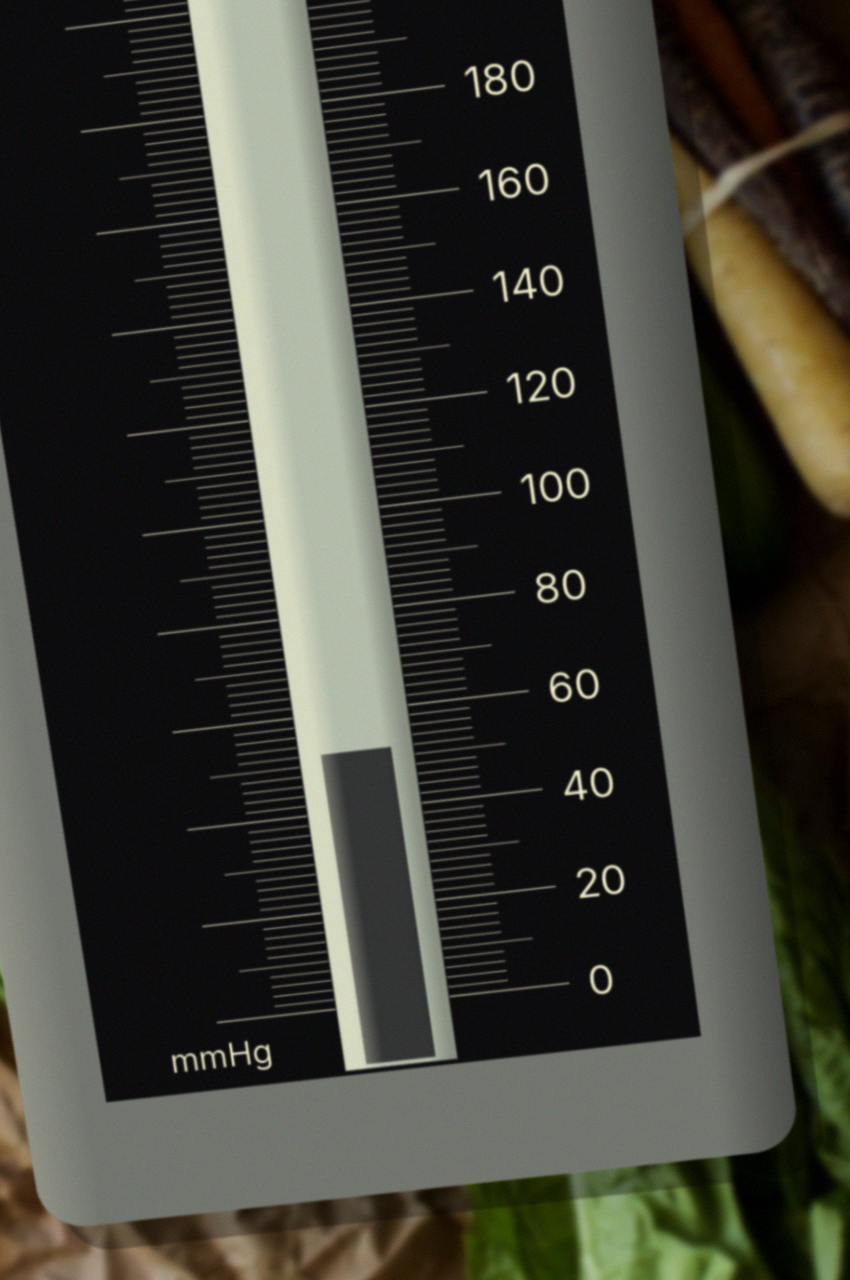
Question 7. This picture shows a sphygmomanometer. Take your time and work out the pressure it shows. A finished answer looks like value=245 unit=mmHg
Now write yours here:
value=52 unit=mmHg
